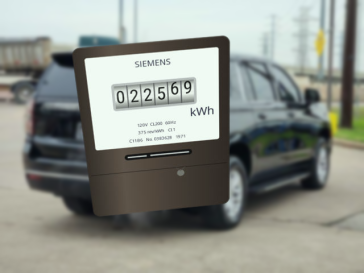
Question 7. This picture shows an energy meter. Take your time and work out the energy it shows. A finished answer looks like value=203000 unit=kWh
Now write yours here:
value=22569 unit=kWh
